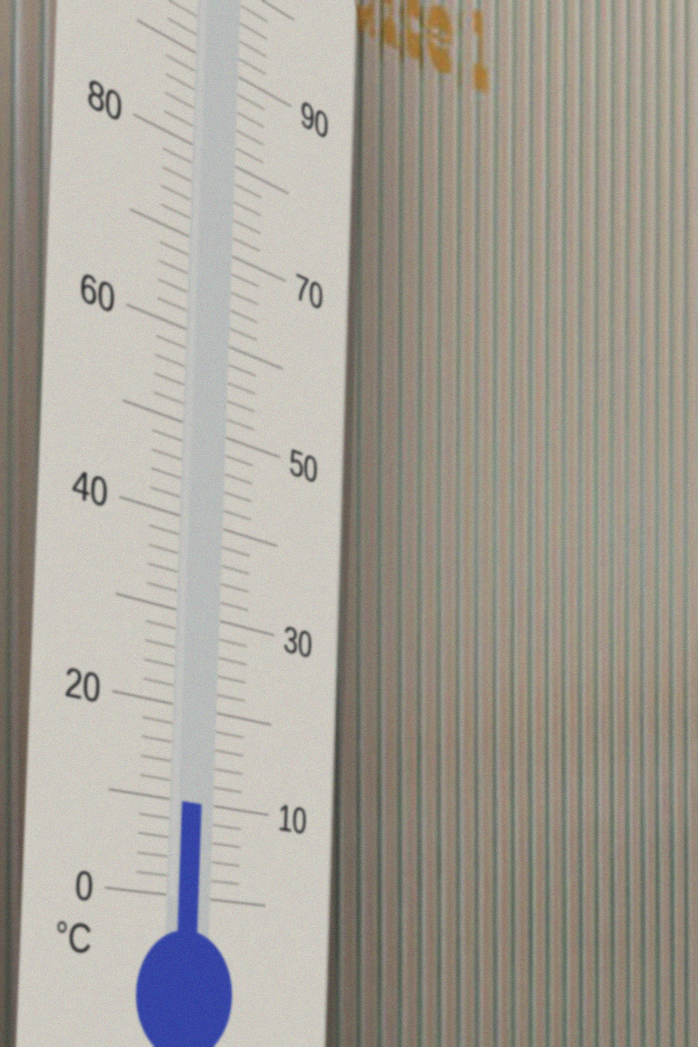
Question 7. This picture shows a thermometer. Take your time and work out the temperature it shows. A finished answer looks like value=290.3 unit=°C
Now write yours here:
value=10 unit=°C
